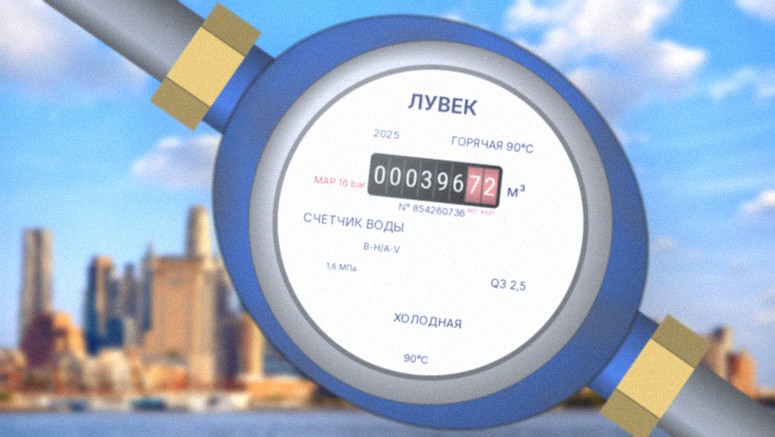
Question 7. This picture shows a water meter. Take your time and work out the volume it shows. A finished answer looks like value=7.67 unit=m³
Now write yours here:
value=396.72 unit=m³
